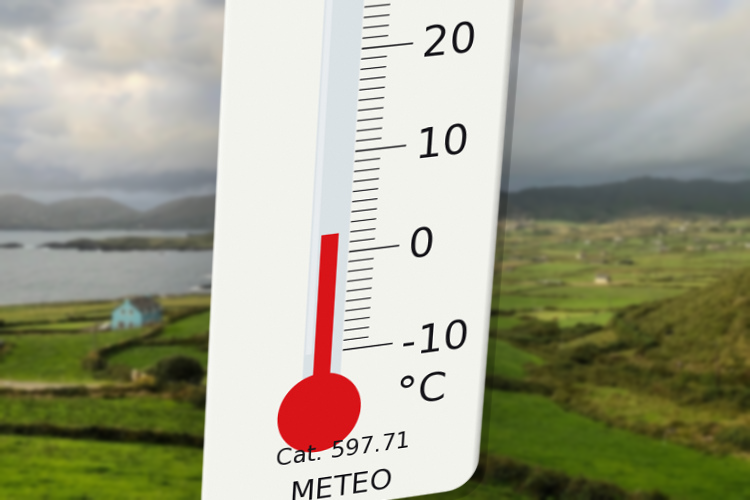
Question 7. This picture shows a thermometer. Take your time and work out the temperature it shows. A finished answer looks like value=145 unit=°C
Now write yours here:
value=2 unit=°C
